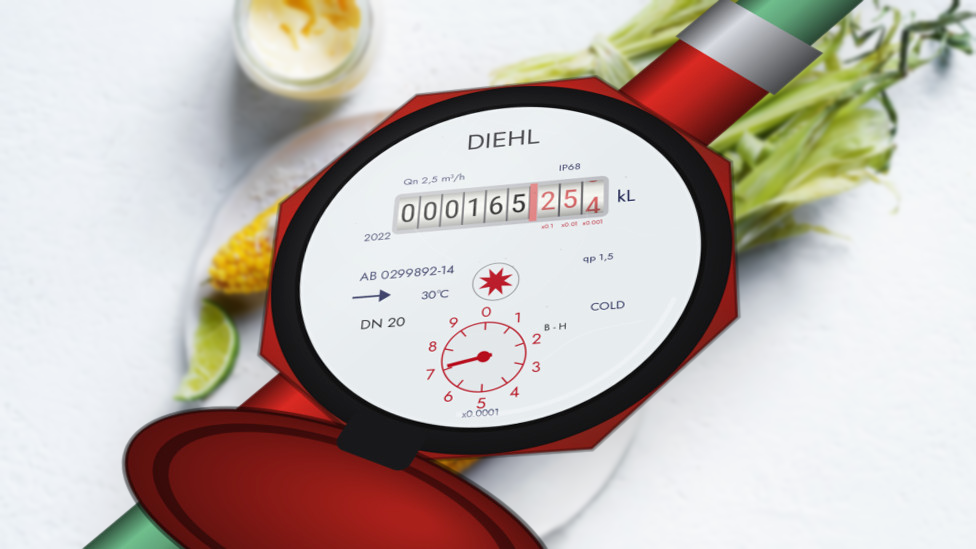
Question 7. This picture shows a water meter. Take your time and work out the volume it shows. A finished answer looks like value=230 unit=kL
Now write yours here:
value=165.2537 unit=kL
